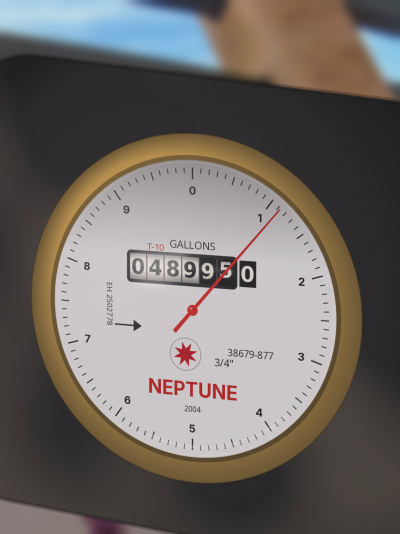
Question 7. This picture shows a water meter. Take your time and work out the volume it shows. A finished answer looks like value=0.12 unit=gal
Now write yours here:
value=489951.1 unit=gal
